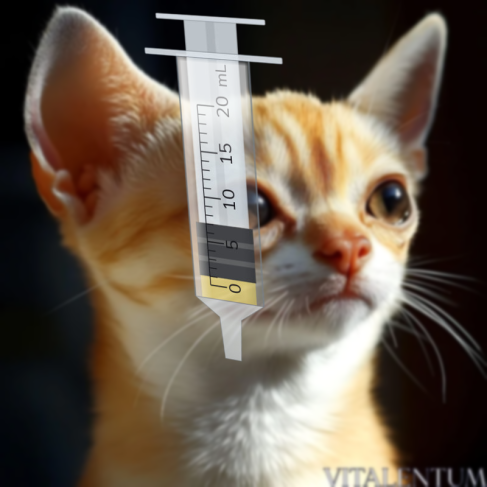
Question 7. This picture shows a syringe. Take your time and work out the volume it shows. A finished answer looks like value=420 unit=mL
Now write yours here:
value=1 unit=mL
